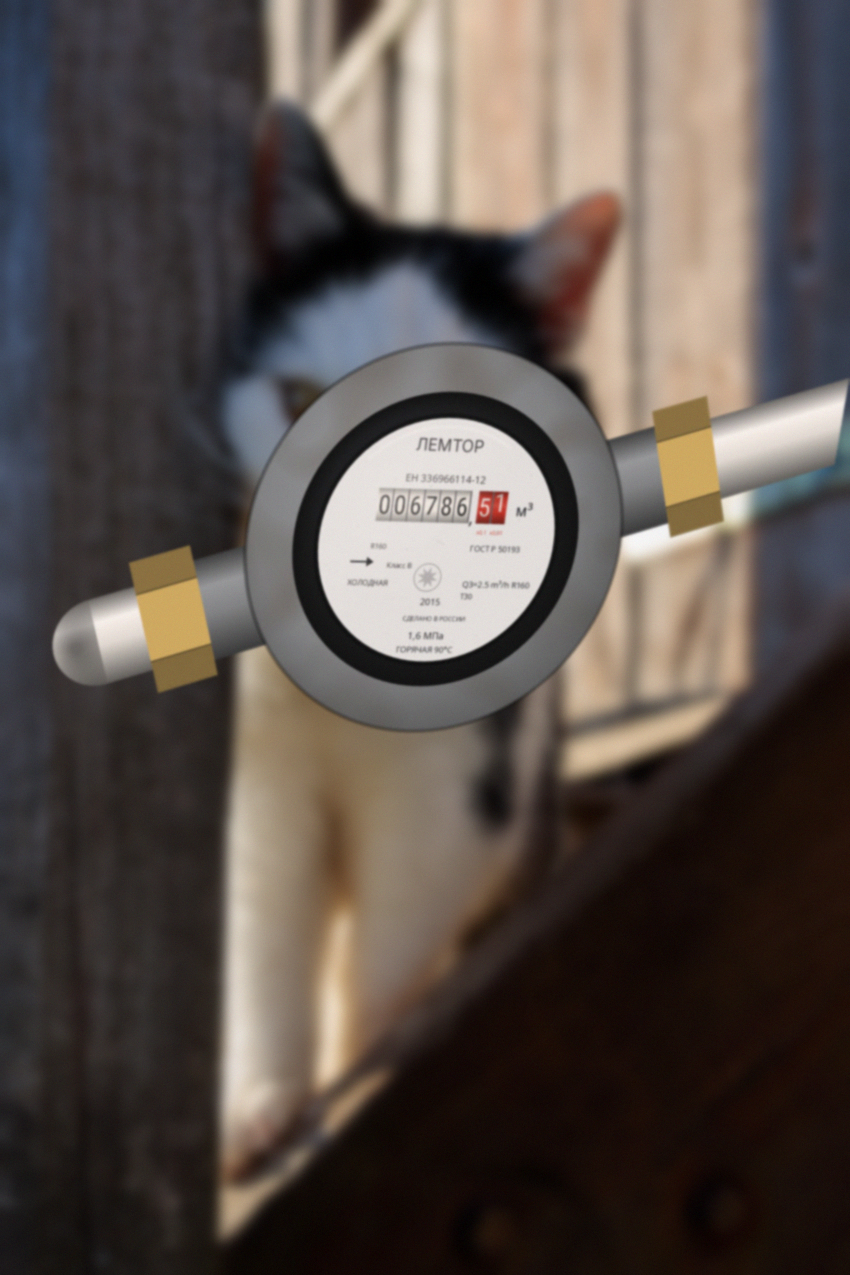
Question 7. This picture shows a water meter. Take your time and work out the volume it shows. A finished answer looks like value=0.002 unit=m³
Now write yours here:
value=6786.51 unit=m³
